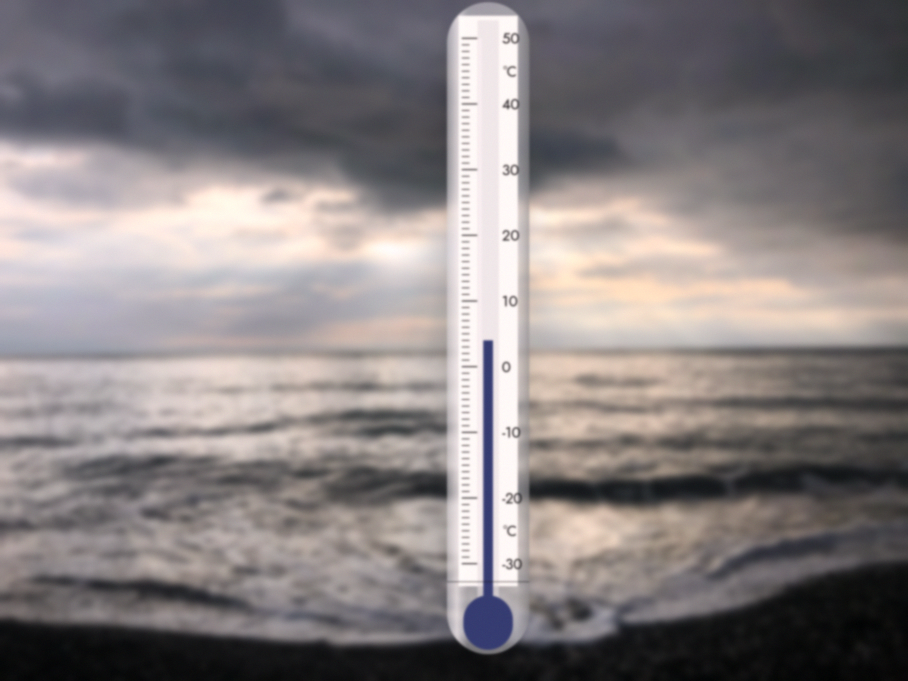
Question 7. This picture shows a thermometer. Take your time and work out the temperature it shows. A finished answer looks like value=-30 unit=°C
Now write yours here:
value=4 unit=°C
